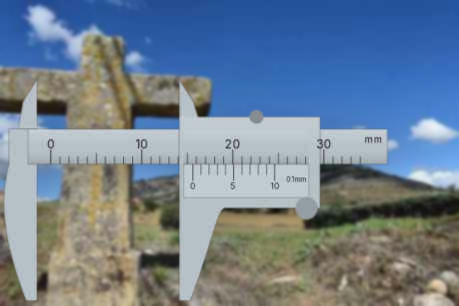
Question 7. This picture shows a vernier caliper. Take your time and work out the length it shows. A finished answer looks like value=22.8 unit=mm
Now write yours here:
value=15.6 unit=mm
